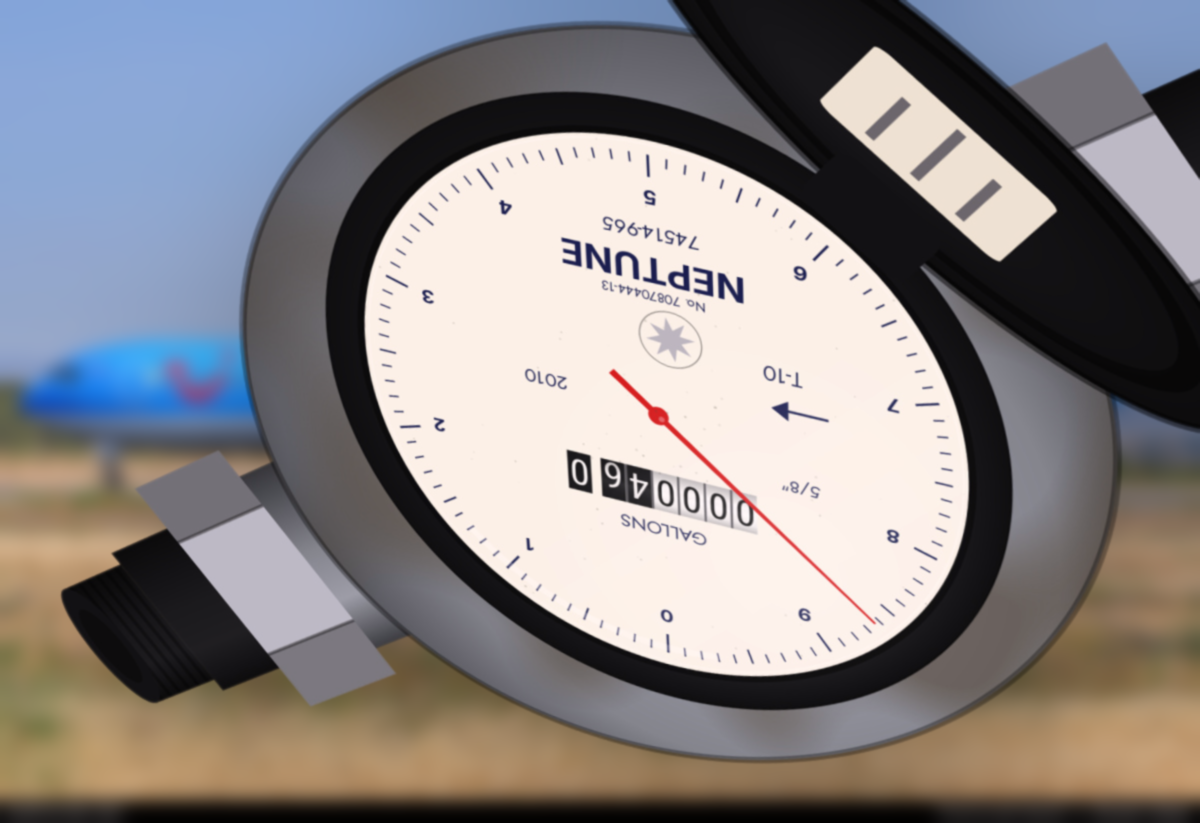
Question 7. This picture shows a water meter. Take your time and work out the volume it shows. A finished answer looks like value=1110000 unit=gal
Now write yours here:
value=458.6 unit=gal
